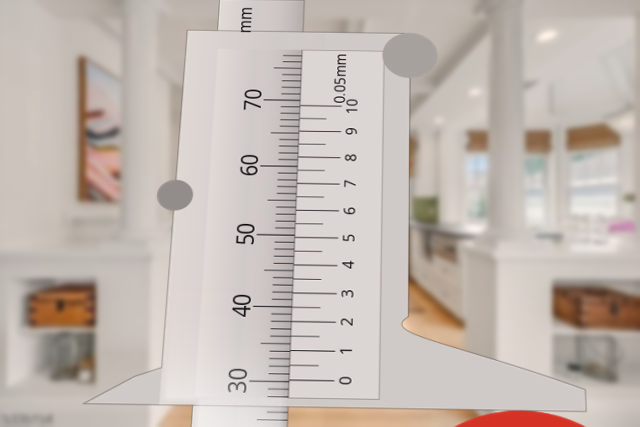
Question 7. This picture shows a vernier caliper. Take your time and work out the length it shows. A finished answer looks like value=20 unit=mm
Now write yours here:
value=30.2 unit=mm
